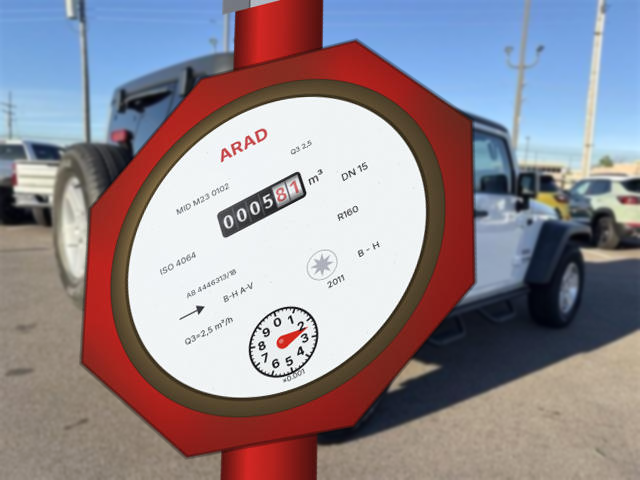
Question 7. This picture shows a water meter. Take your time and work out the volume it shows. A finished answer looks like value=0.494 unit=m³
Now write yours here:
value=5.812 unit=m³
